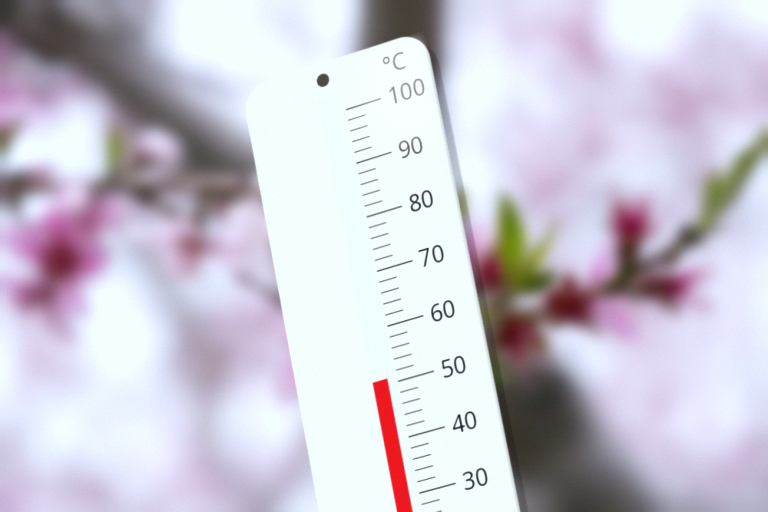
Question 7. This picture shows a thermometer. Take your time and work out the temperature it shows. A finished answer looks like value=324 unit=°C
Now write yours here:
value=51 unit=°C
